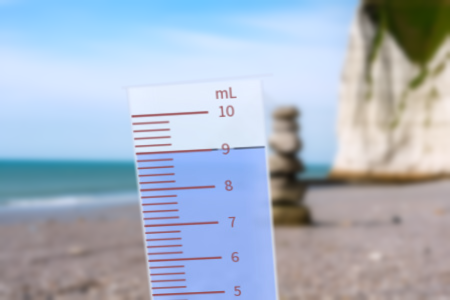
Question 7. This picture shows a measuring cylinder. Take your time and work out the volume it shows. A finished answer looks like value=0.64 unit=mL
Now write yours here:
value=9 unit=mL
